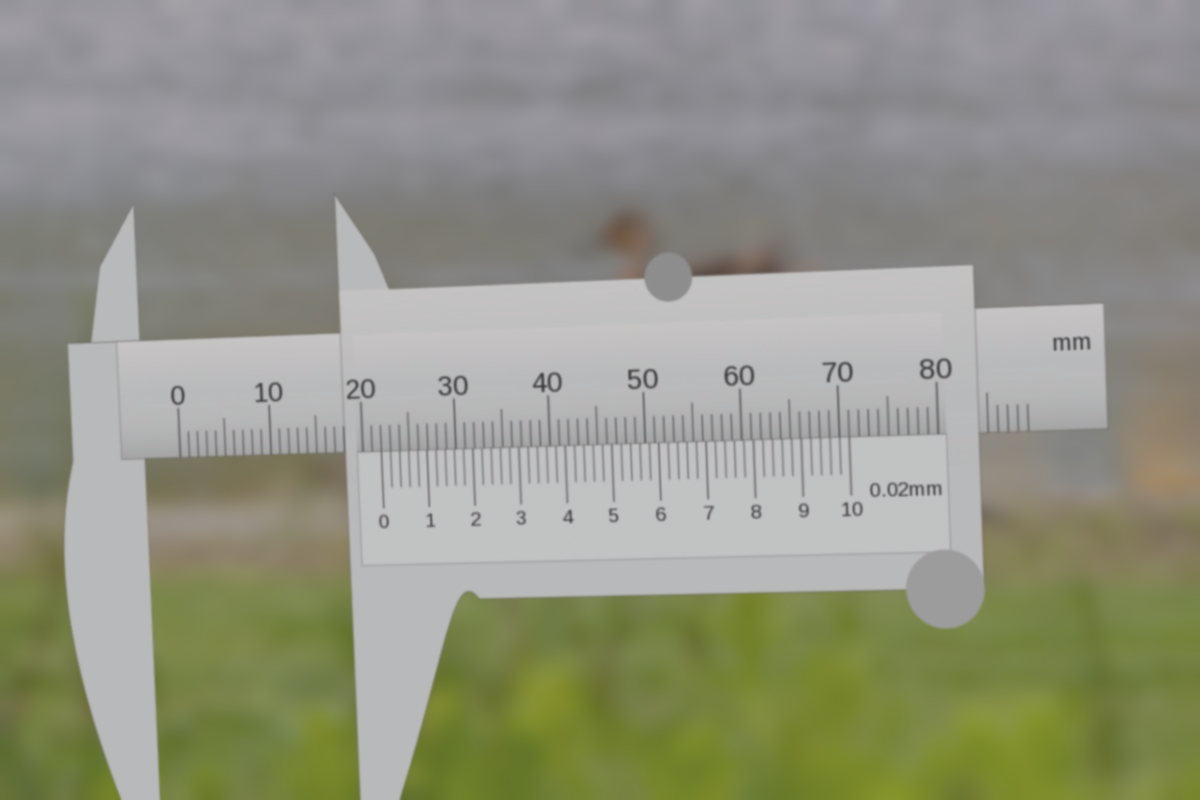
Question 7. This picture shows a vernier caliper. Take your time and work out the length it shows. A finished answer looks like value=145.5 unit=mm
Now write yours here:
value=22.0 unit=mm
